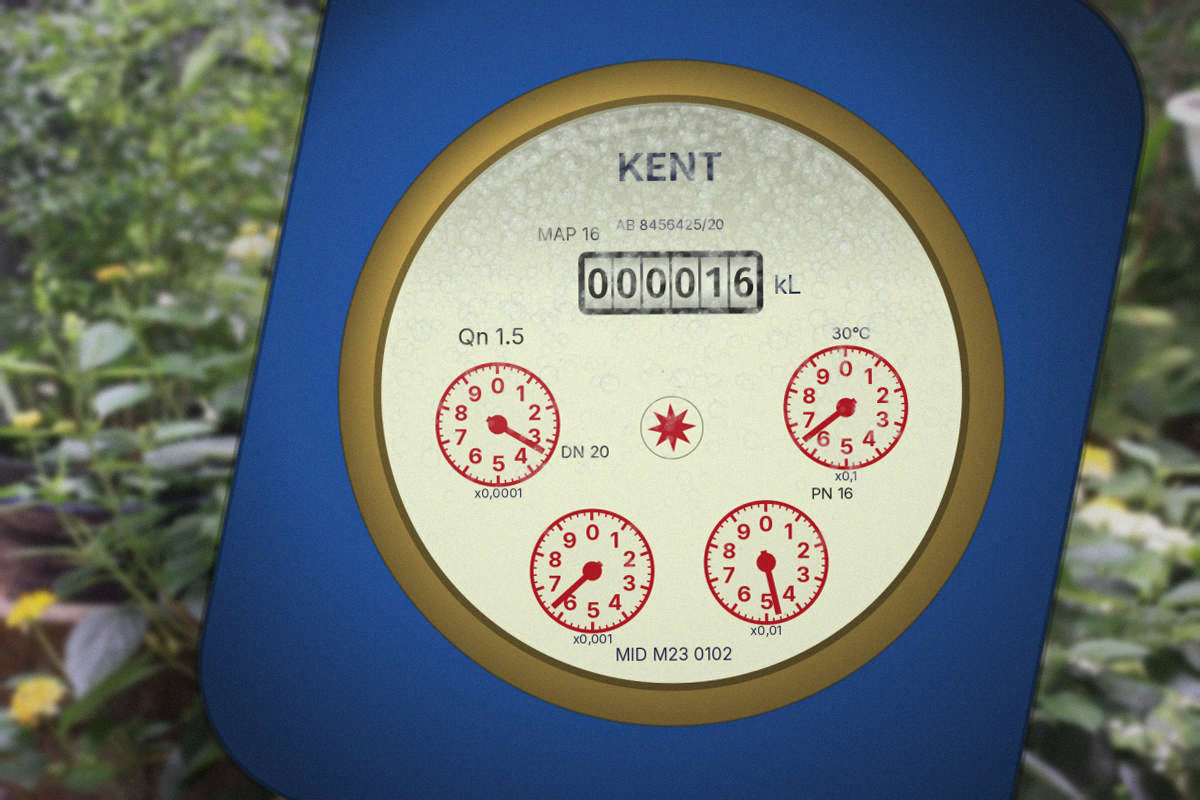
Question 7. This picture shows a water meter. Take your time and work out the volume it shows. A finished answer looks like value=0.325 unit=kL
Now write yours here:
value=16.6463 unit=kL
